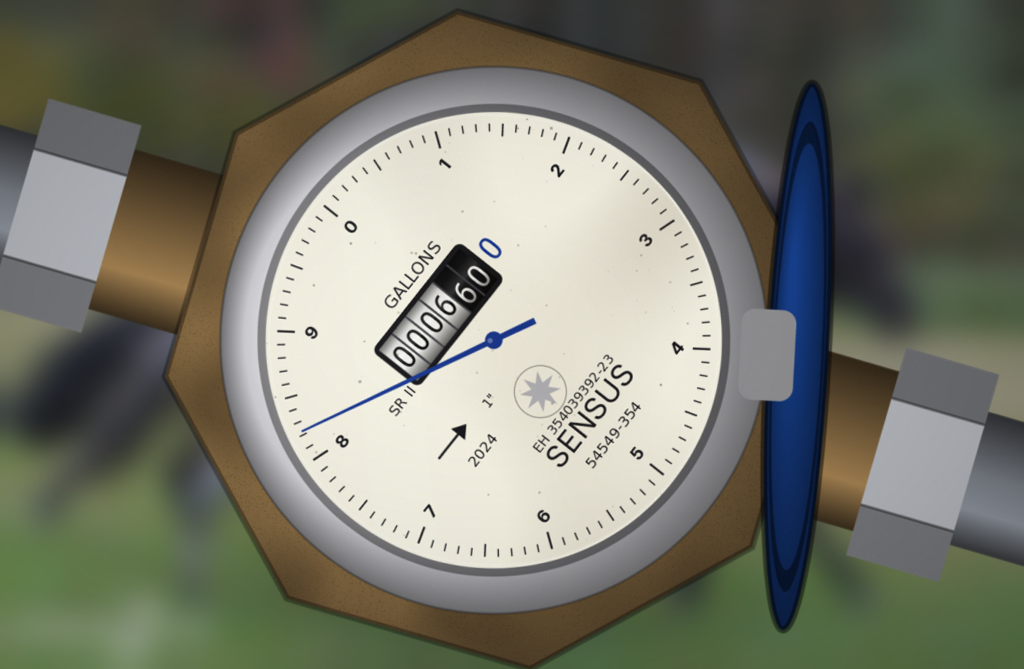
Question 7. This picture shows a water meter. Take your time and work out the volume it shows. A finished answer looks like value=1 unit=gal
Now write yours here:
value=6598.2 unit=gal
